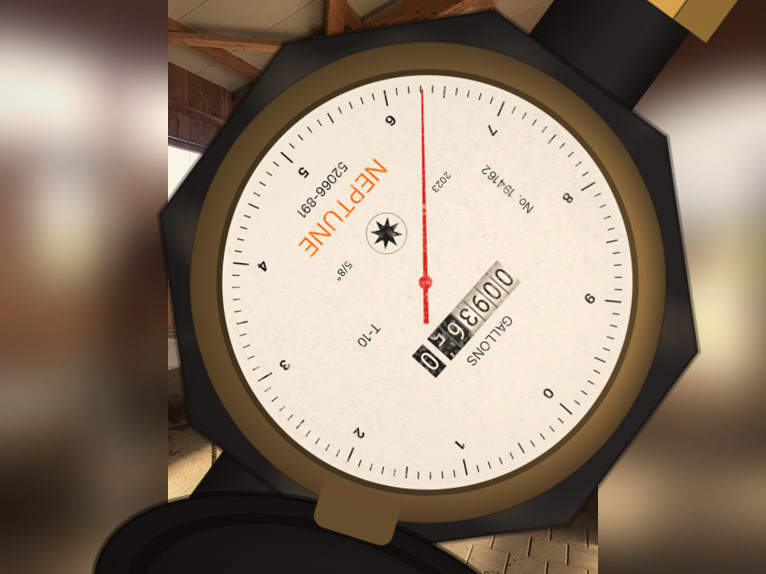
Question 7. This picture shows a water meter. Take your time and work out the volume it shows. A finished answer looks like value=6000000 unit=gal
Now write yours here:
value=93646.3 unit=gal
